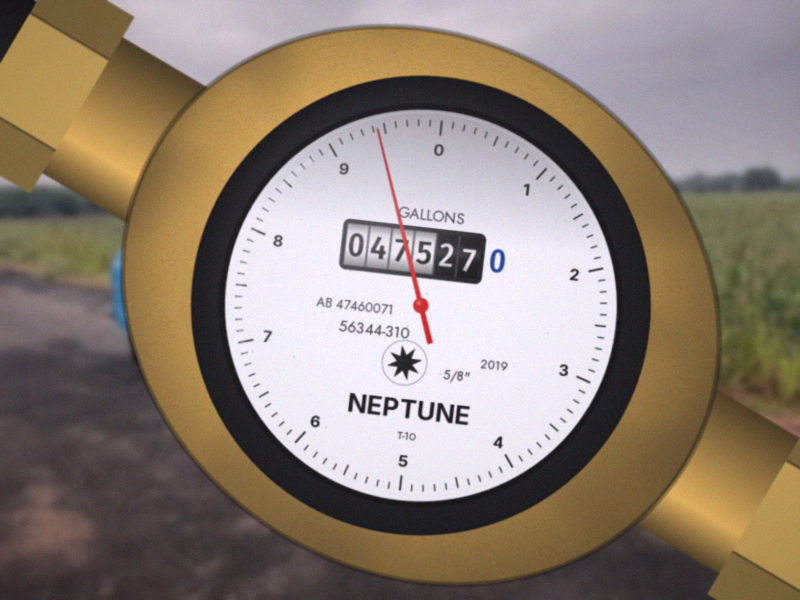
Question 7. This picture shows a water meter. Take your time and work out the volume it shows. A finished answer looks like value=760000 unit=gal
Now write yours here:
value=475269.4 unit=gal
